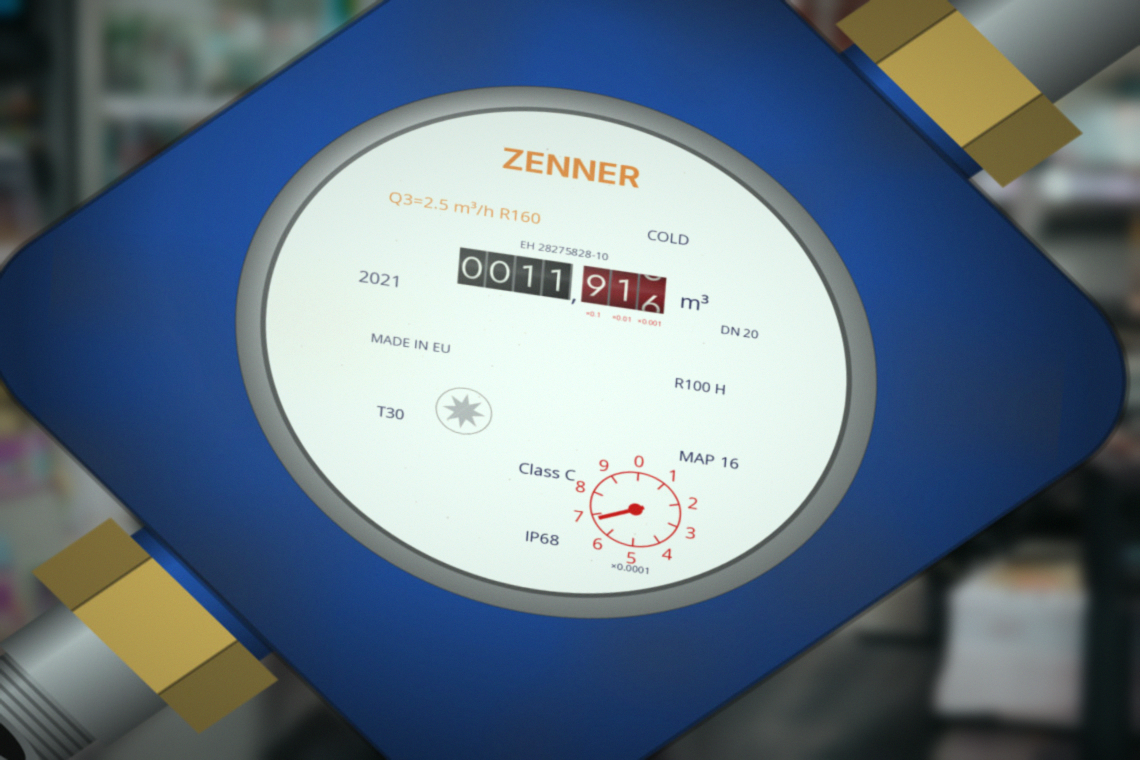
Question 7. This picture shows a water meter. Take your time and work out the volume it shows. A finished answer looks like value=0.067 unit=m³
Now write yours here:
value=11.9156 unit=m³
